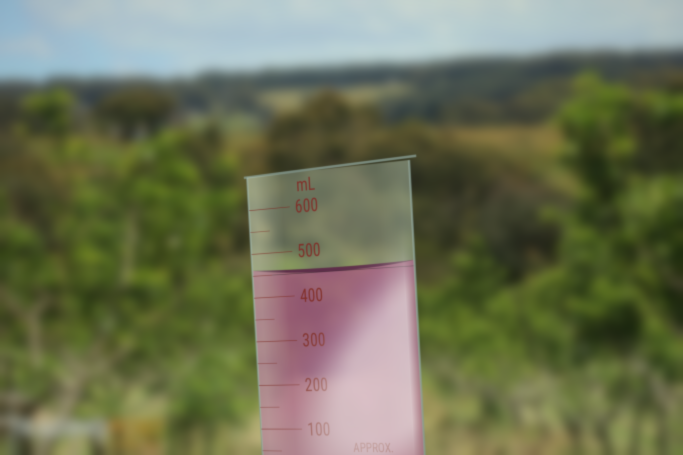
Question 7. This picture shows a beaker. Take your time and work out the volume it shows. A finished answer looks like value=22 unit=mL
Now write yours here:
value=450 unit=mL
